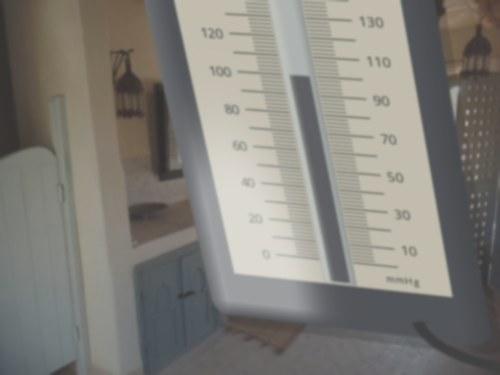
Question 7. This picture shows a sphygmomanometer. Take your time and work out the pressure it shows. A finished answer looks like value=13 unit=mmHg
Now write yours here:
value=100 unit=mmHg
